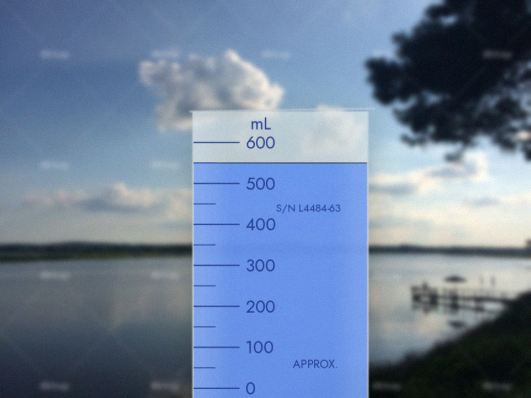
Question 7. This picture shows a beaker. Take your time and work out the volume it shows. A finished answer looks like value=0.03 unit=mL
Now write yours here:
value=550 unit=mL
